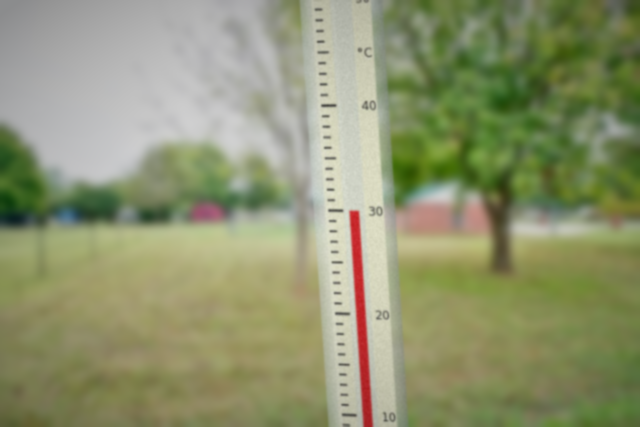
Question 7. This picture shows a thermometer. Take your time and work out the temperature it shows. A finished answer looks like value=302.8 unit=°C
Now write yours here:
value=30 unit=°C
